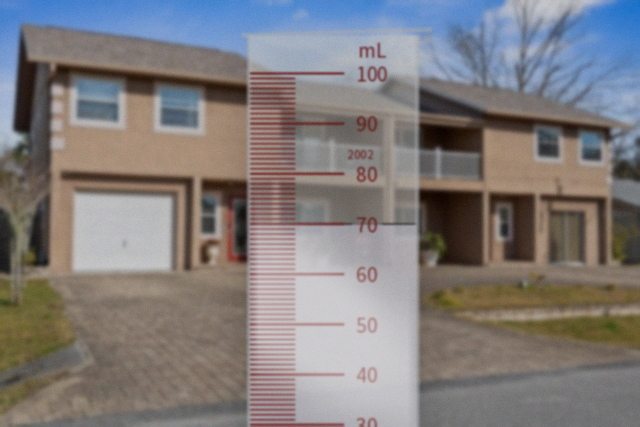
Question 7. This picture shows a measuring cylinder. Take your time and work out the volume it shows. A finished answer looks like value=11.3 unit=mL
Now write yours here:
value=70 unit=mL
